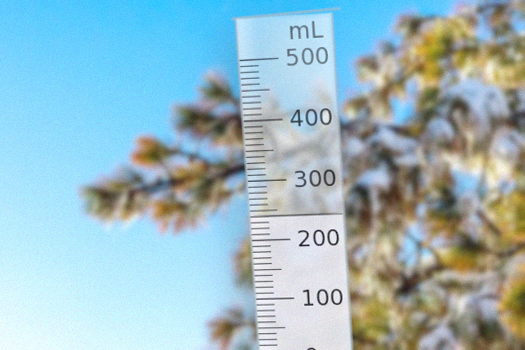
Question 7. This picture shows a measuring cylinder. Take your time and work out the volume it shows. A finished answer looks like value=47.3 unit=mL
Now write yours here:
value=240 unit=mL
